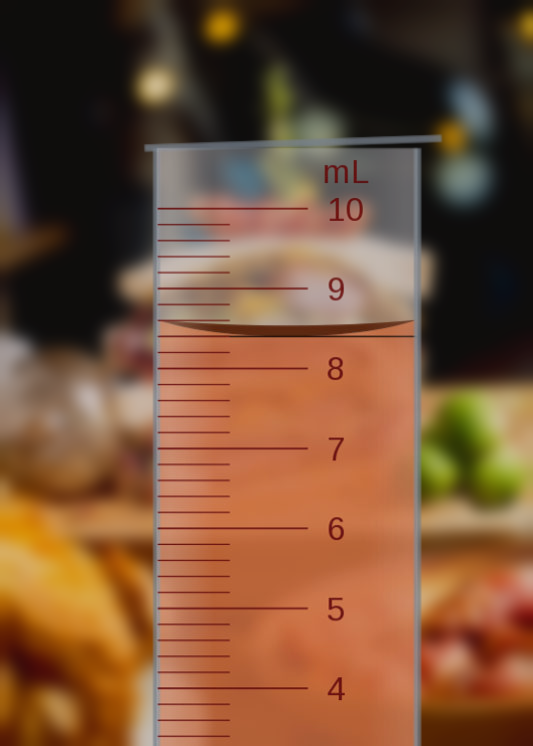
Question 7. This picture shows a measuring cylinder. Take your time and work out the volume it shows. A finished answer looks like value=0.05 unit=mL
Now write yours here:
value=8.4 unit=mL
